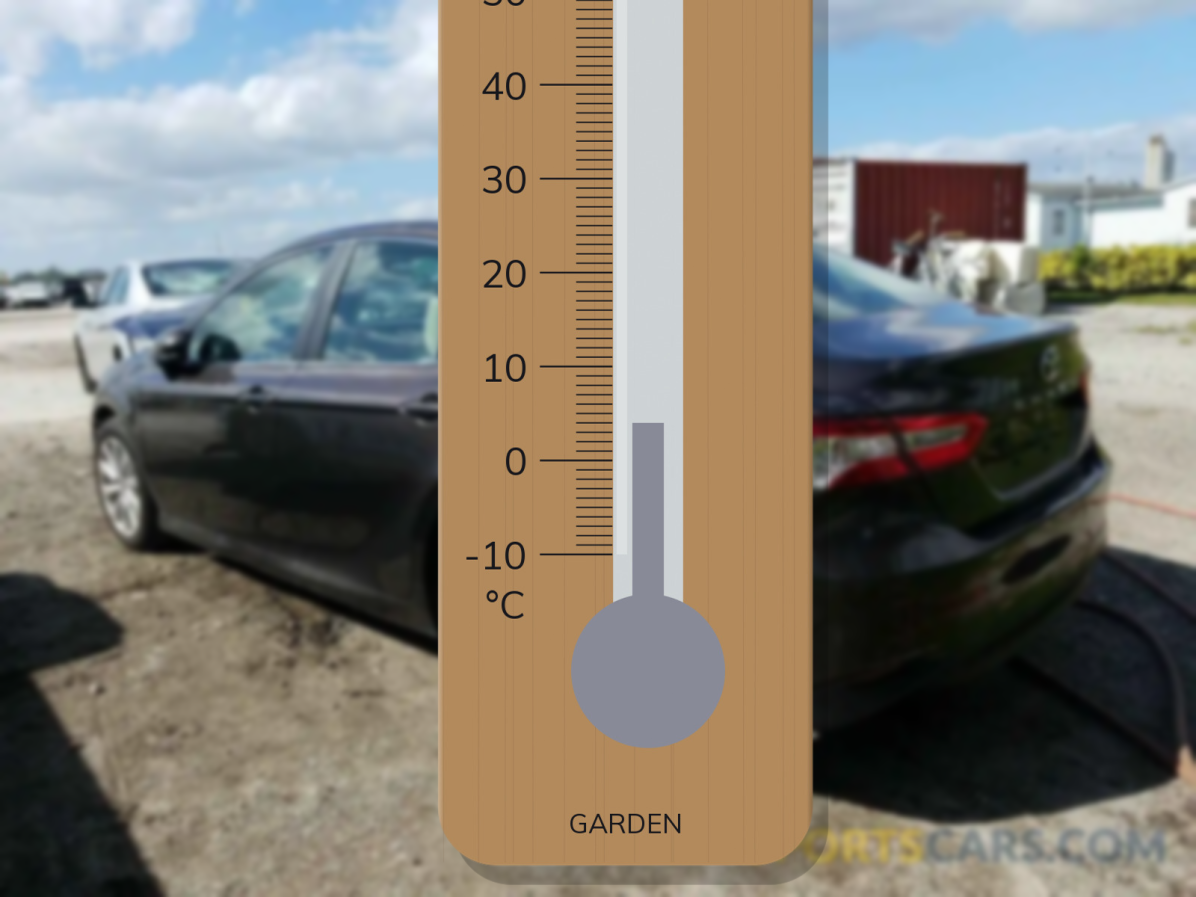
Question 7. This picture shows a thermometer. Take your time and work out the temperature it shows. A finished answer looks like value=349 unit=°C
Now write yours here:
value=4 unit=°C
